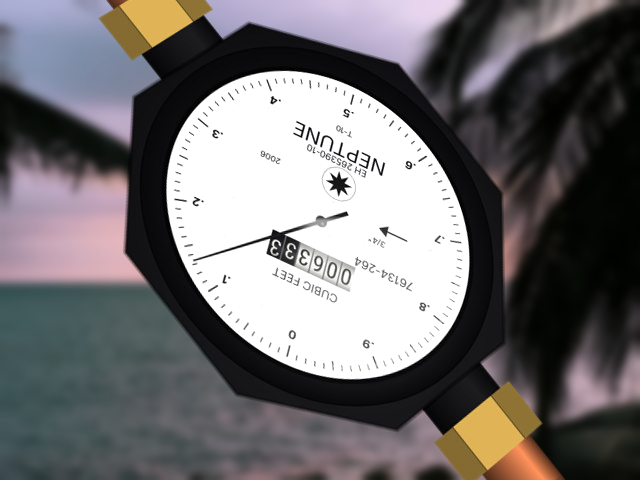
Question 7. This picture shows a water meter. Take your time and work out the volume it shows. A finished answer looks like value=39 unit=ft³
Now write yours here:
value=6333.13 unit=ft³
